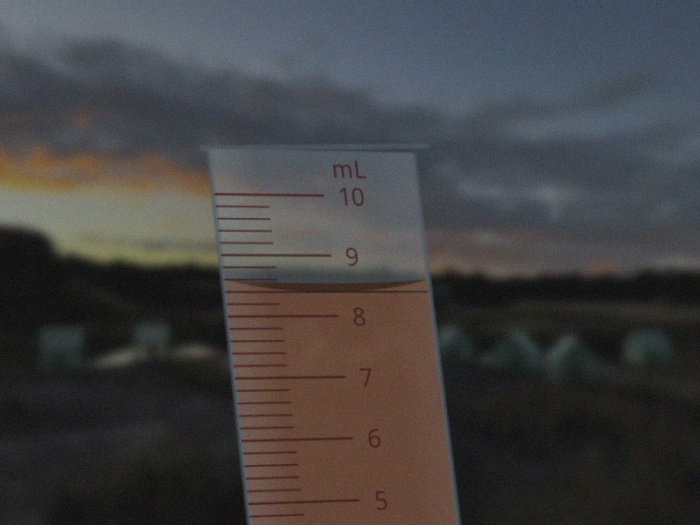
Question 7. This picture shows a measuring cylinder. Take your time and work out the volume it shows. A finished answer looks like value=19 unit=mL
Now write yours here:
value=8.4 unit=mL
